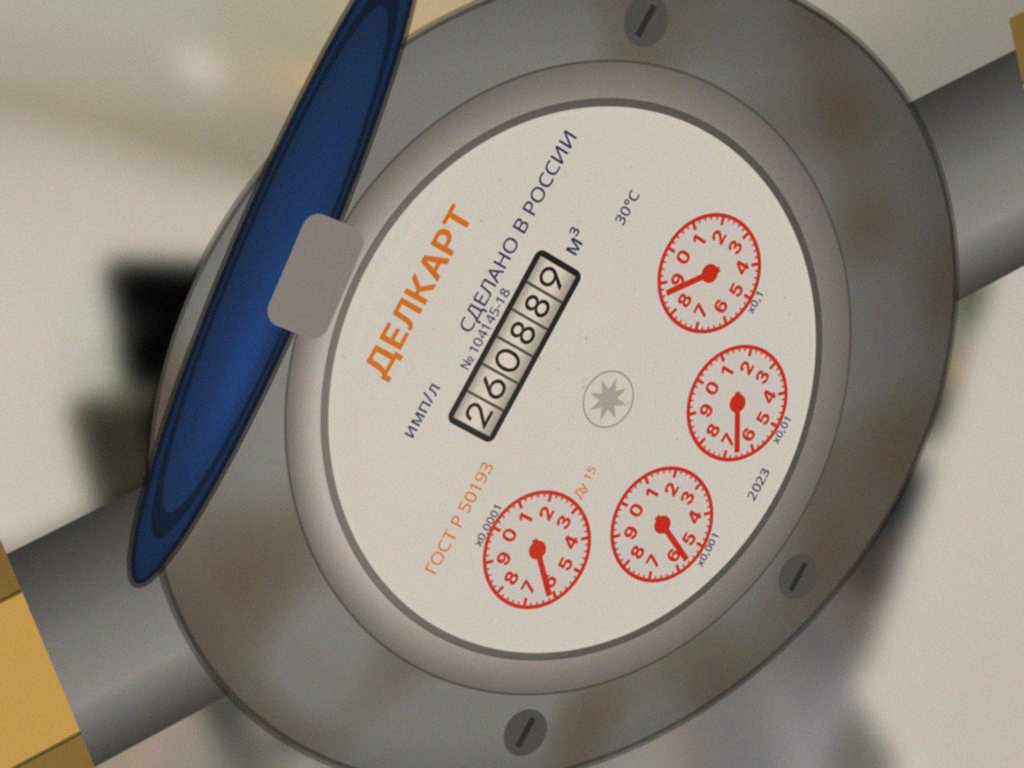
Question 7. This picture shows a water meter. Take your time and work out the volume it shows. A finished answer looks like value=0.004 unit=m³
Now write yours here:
value=260889.8656 unit=m³
